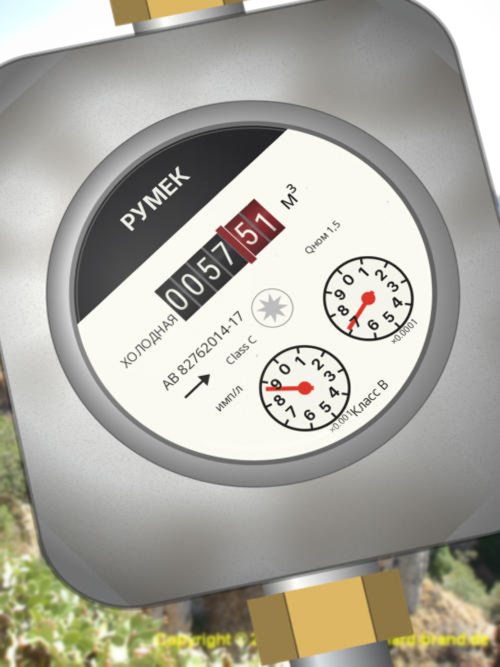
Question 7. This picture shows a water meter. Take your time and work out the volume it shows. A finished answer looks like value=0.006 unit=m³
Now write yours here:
value=57.5087 unit=m³
